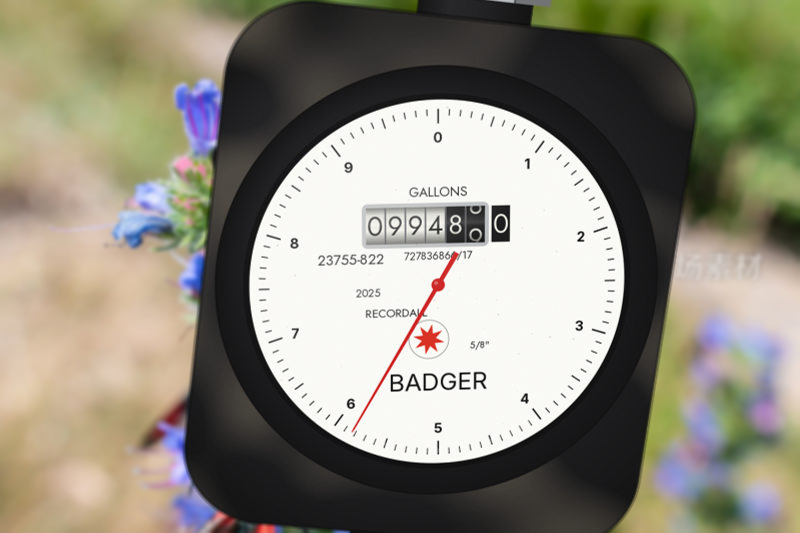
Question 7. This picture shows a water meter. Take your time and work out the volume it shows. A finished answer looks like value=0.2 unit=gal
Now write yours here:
value=994885.8 unit=gal
